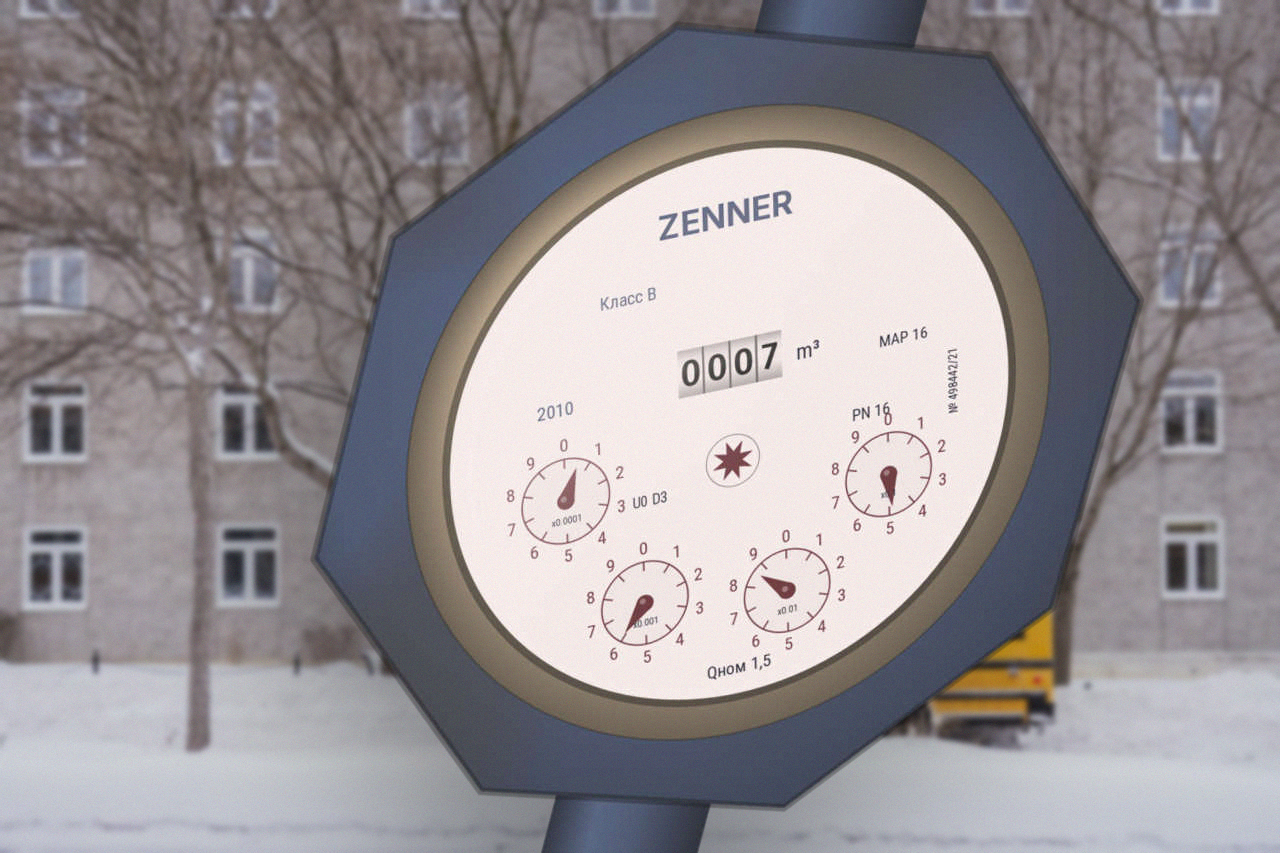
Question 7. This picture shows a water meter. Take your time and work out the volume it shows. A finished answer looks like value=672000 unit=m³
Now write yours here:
value=7.4860 unit=m³
